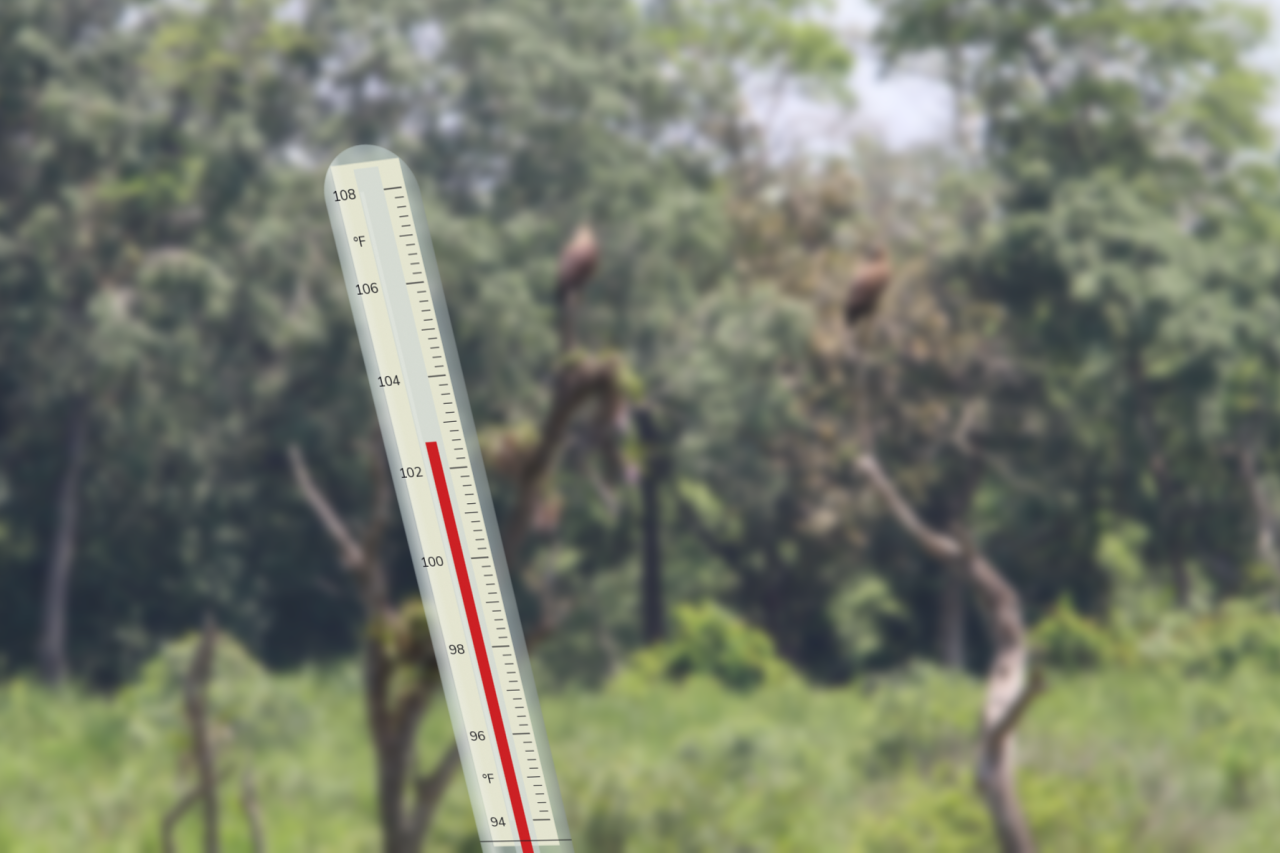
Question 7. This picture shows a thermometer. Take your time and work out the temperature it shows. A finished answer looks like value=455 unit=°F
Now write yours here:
value=102.6 unit=°F
